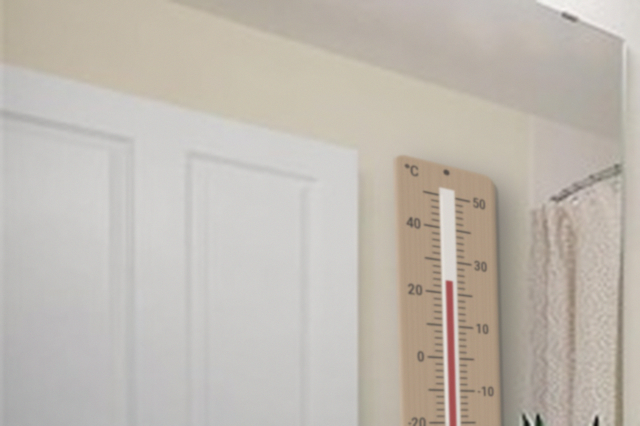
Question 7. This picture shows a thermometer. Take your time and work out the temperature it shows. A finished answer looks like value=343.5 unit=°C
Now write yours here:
value=24 unit=°C
